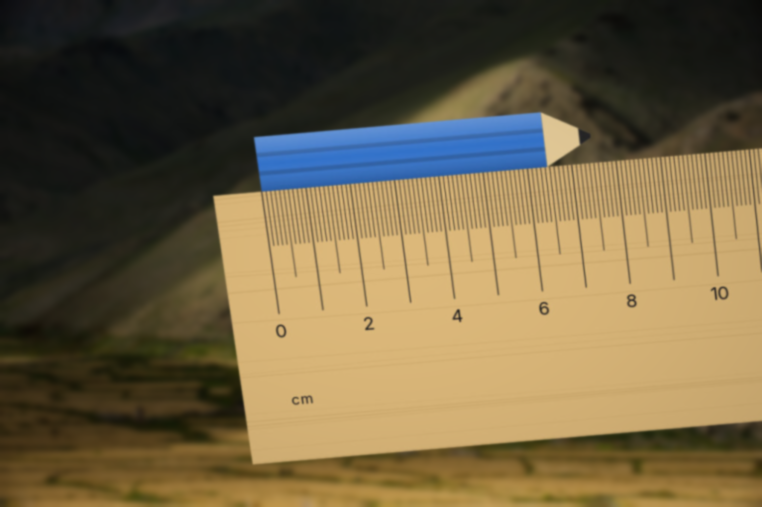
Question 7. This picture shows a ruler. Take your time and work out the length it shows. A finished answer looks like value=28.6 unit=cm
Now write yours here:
value=7.5 unit=cm
